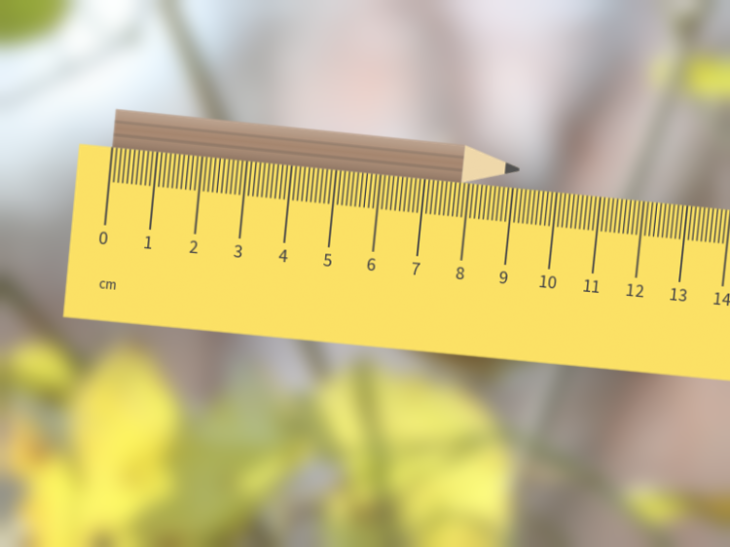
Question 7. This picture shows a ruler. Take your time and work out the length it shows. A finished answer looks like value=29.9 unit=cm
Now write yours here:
value=9.1 unit=cm
